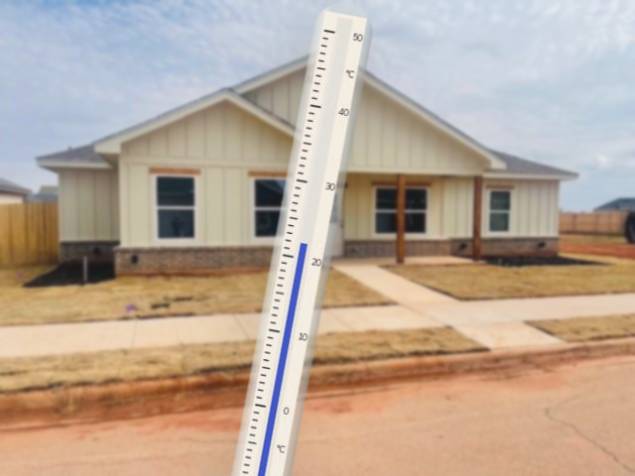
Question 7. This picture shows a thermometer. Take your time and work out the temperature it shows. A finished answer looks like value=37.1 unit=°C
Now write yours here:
value=22 unit=°C
